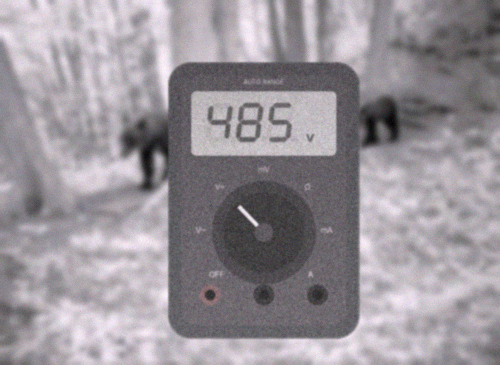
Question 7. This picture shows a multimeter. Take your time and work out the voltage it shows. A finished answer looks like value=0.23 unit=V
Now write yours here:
value=485 unit=V
